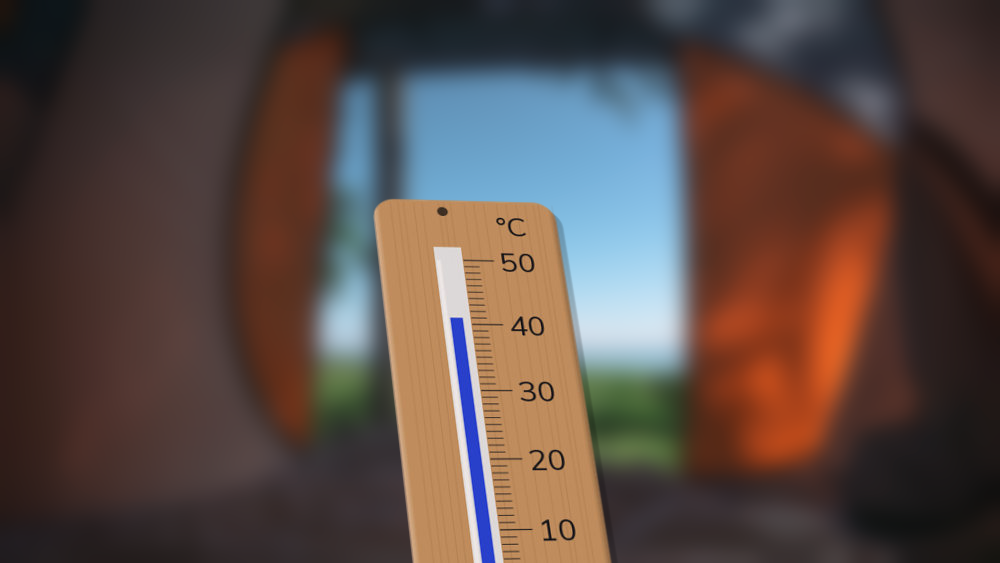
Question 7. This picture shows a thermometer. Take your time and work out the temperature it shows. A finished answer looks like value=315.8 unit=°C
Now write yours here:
value=41 unit=°C
